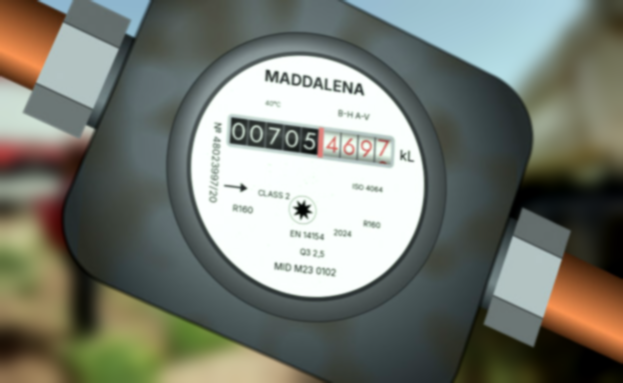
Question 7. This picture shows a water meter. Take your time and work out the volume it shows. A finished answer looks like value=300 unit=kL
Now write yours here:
value=705.4697 unit=kL
